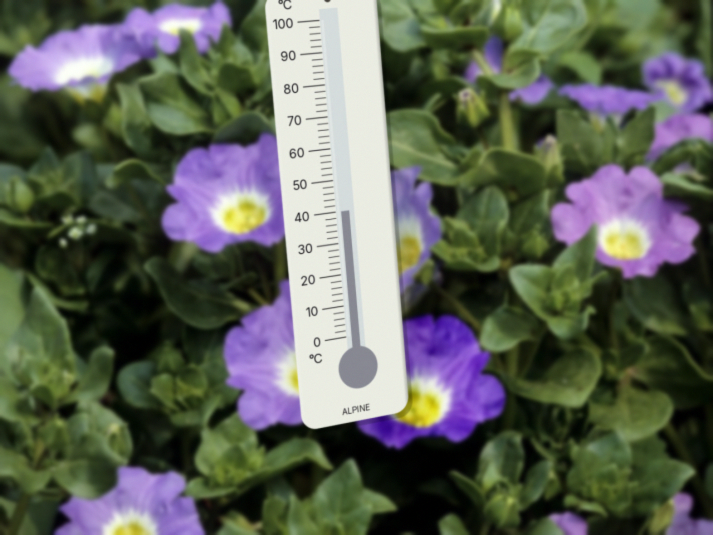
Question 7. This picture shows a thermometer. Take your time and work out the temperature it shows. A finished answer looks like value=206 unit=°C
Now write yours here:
value=40 unit=°C
